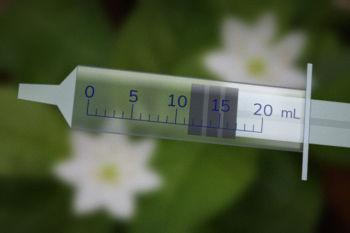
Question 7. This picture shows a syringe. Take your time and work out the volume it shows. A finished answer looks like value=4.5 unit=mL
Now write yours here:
value=11.5 unit=mL
